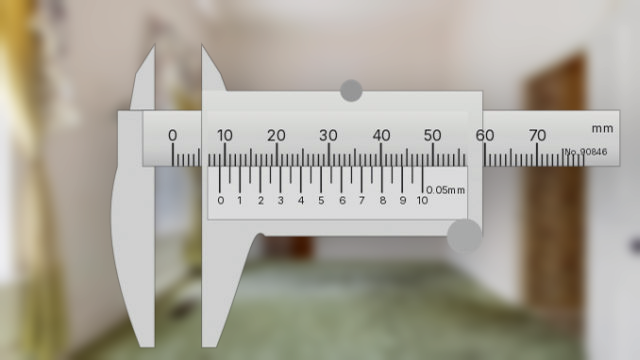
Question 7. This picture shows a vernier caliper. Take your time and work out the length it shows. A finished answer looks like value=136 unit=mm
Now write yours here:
value=9.0 unit=mm
